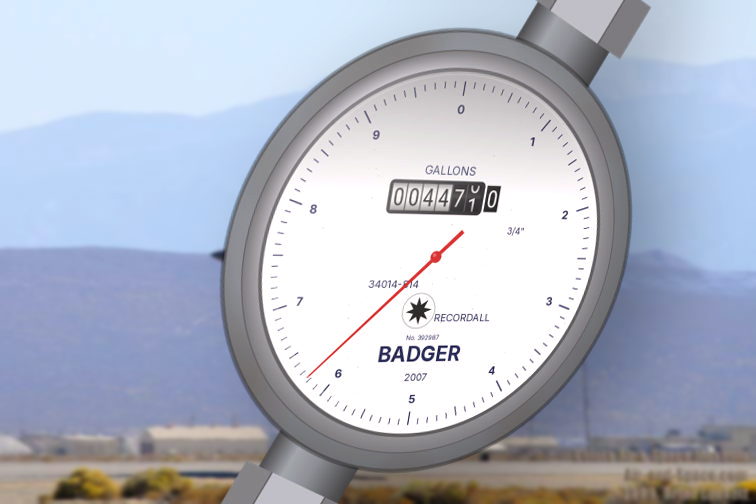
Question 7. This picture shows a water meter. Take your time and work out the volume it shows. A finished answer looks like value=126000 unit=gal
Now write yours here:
value=44706.2 unit=gal
